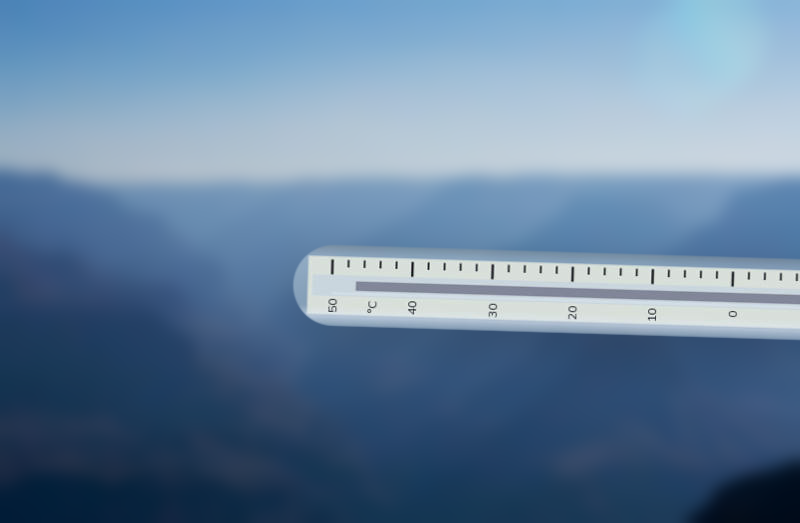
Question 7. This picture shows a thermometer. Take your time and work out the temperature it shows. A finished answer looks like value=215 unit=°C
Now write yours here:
value=47 unit=°C
